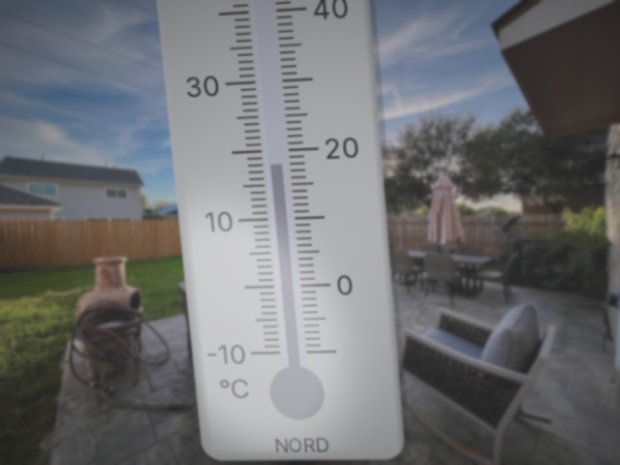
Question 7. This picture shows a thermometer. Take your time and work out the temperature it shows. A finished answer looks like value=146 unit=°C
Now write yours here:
value=18 unit=°C
